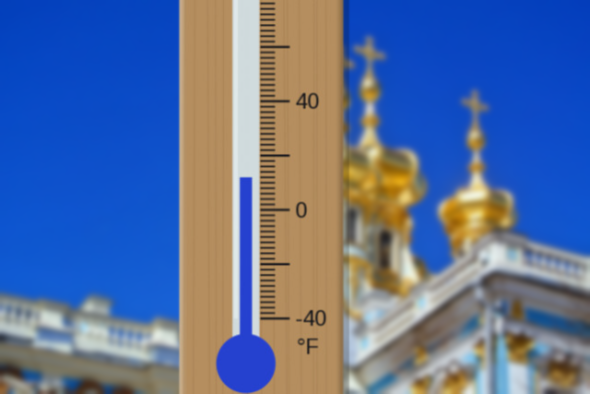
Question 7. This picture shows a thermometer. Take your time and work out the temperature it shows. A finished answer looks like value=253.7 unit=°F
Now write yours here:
value=12 unit=°F
